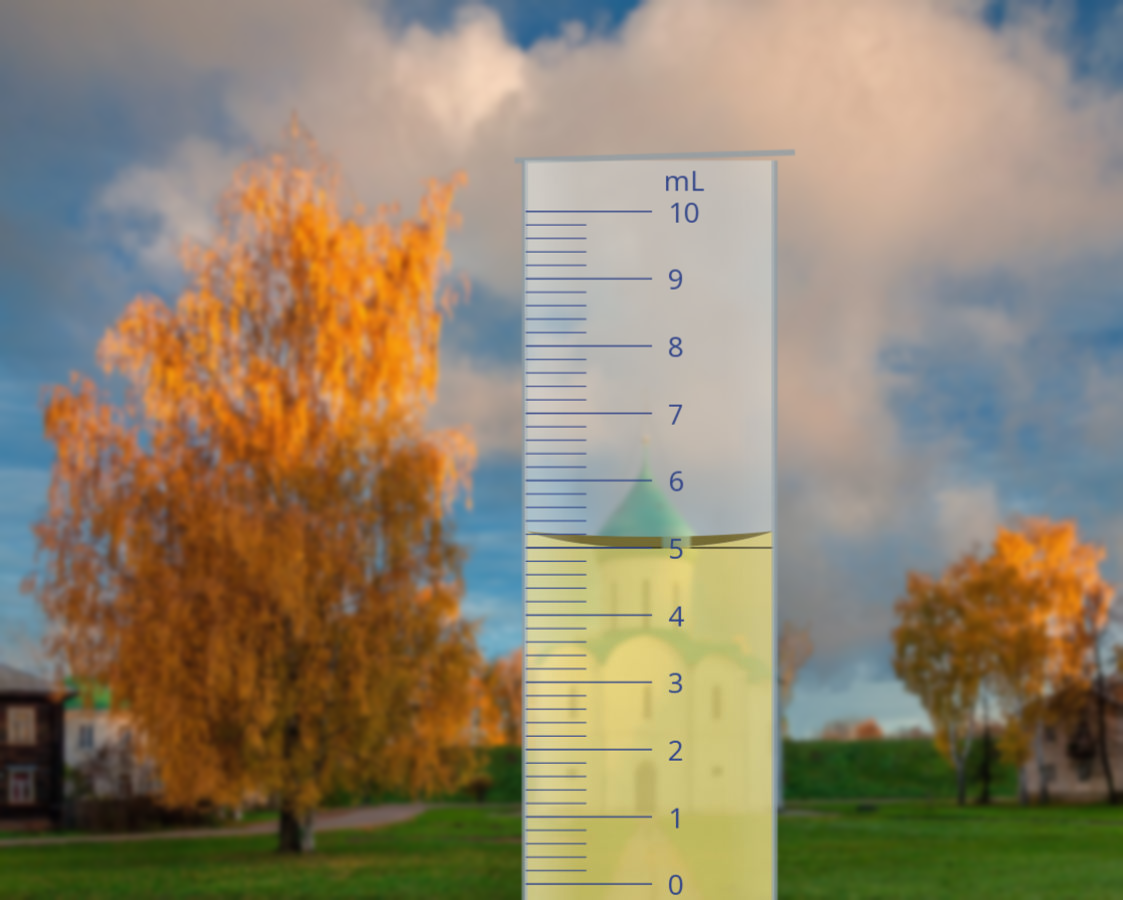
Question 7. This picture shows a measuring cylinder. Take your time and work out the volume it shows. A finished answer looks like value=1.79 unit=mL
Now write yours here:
value=5 unit=mL
